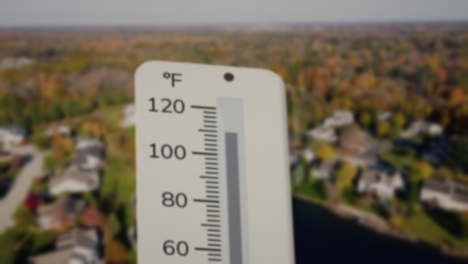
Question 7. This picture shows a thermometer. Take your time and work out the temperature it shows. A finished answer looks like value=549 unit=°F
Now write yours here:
value=110 unit=°F
